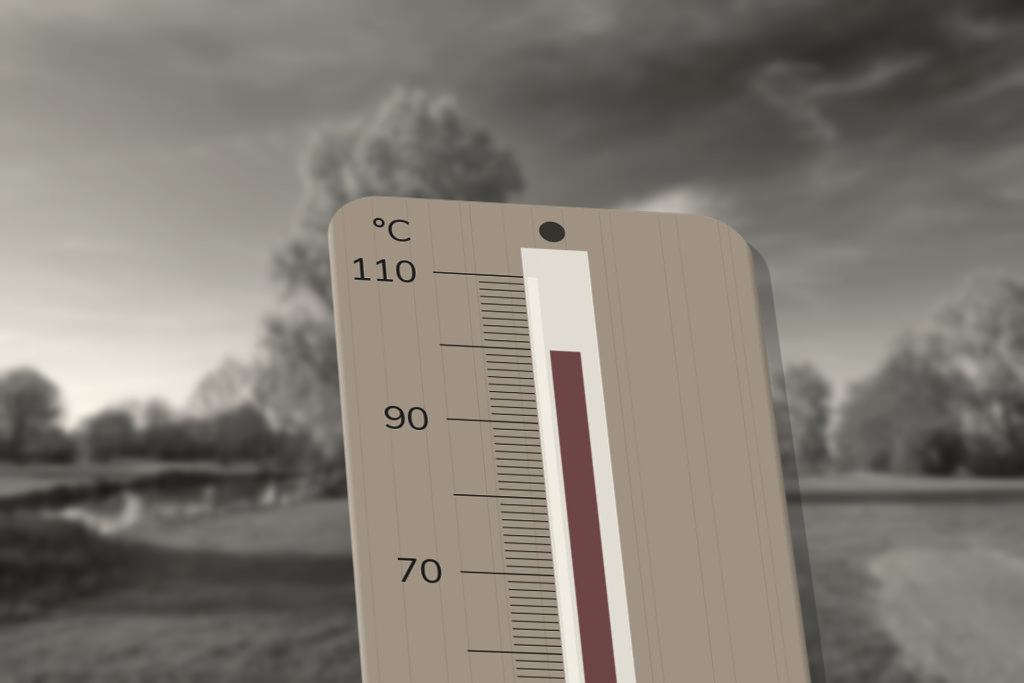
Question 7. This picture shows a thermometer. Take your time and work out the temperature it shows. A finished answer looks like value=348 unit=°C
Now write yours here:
value=100 unit=°C
